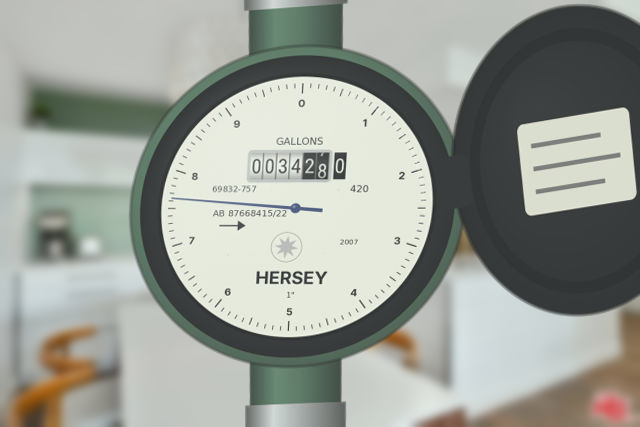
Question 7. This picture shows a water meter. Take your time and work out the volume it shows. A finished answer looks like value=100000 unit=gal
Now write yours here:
value=34277.6 unit=gal
